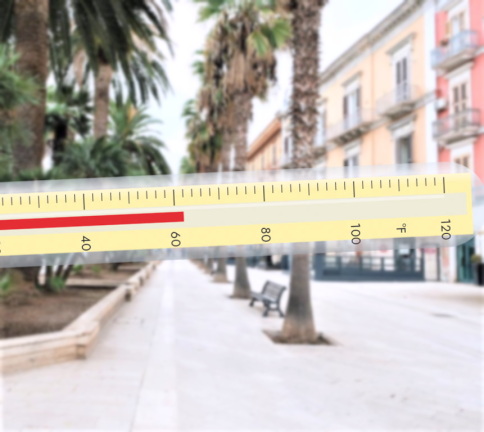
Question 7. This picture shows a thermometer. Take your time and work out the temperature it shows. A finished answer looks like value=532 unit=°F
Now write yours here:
value=62 unit=°F
